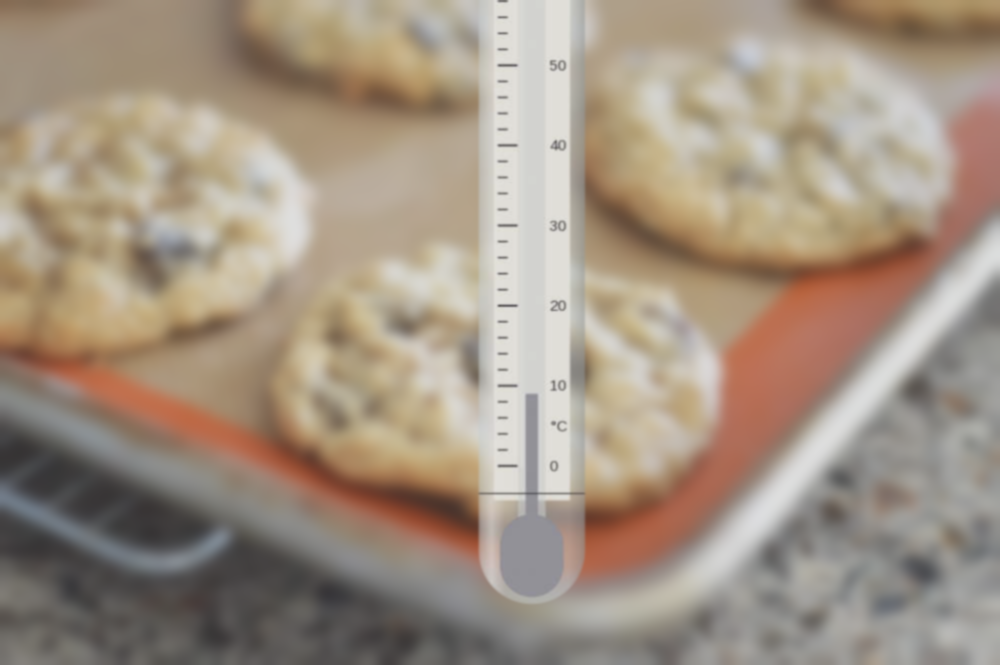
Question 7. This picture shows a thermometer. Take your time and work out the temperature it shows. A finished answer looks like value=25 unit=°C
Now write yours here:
value=9 unit=°C
